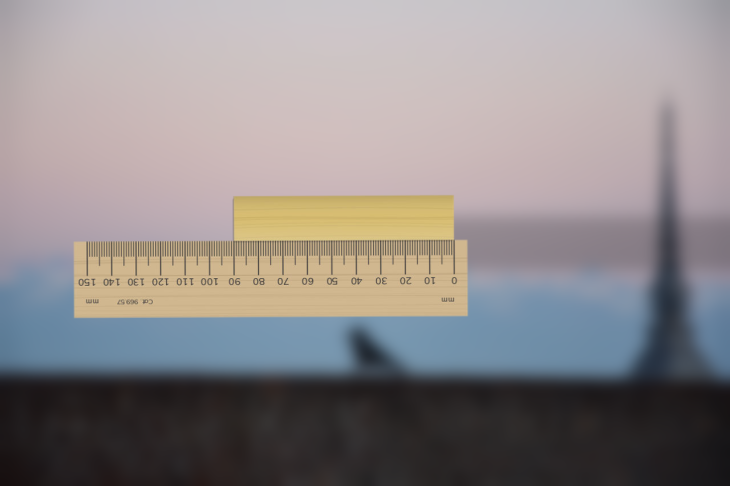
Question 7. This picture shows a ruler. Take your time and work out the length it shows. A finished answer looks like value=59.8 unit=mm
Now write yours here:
value=90 unit=mm
